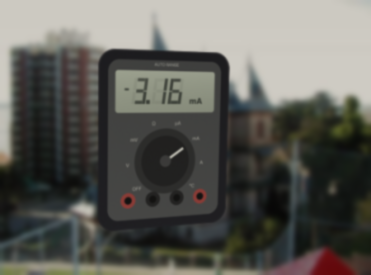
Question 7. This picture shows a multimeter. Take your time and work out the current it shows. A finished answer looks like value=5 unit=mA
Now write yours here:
value=-3.16 unit=mA
